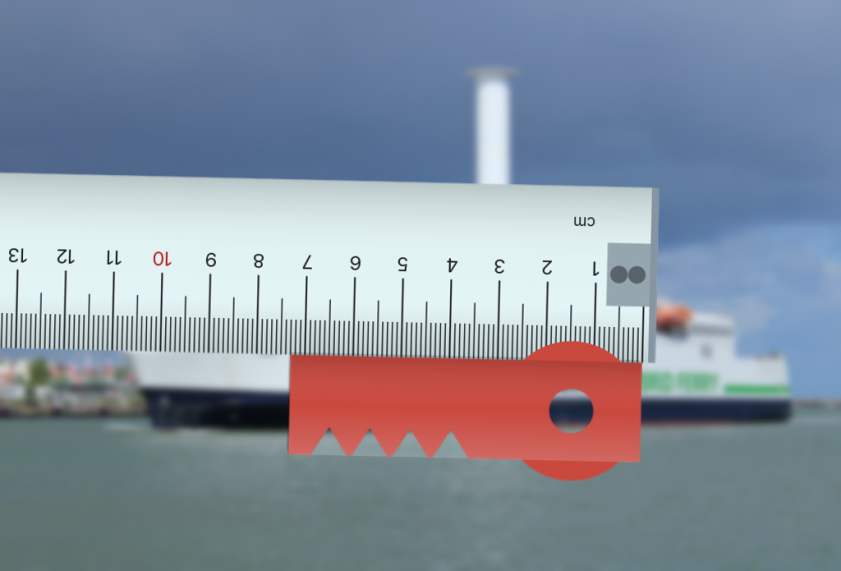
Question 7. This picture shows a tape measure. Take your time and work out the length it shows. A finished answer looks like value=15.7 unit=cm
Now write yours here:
value=7.3 unit=cm
